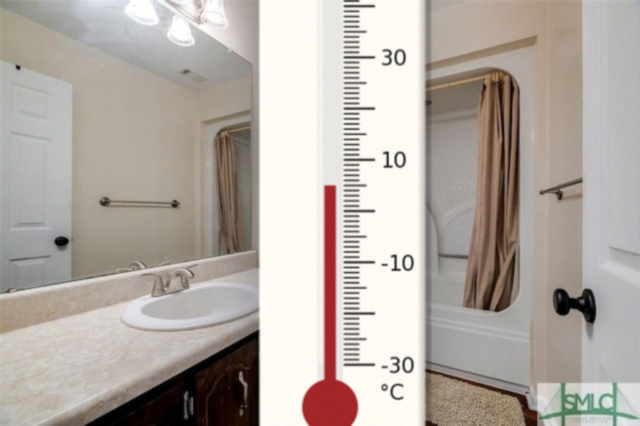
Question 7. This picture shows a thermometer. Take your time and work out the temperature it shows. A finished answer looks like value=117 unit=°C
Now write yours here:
value=5 unit=°C
